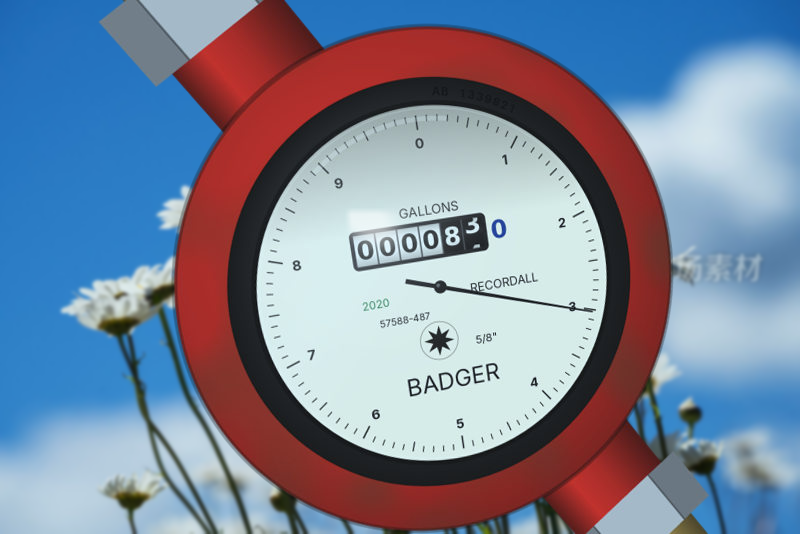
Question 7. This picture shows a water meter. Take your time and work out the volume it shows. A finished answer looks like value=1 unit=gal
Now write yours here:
value=833.0 unit=gal
